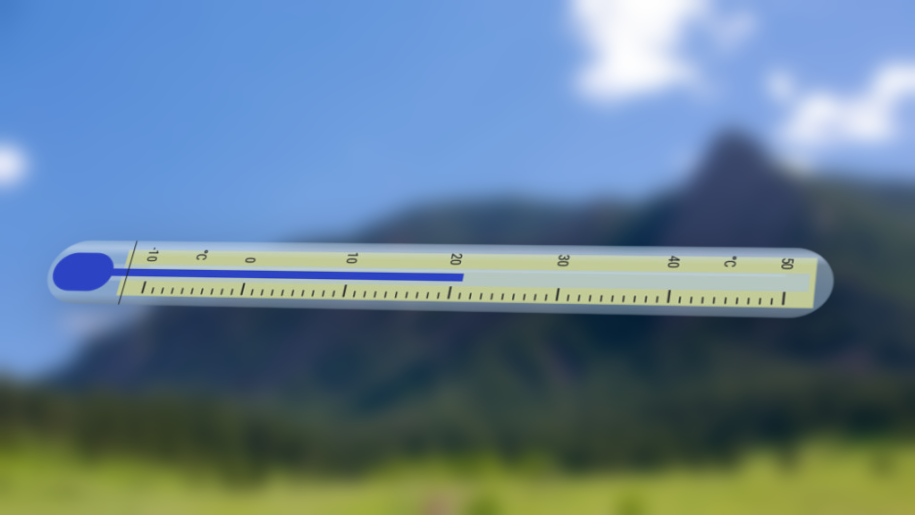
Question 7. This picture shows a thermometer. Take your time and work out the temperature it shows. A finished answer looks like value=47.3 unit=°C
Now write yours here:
value=21 unit=°C
